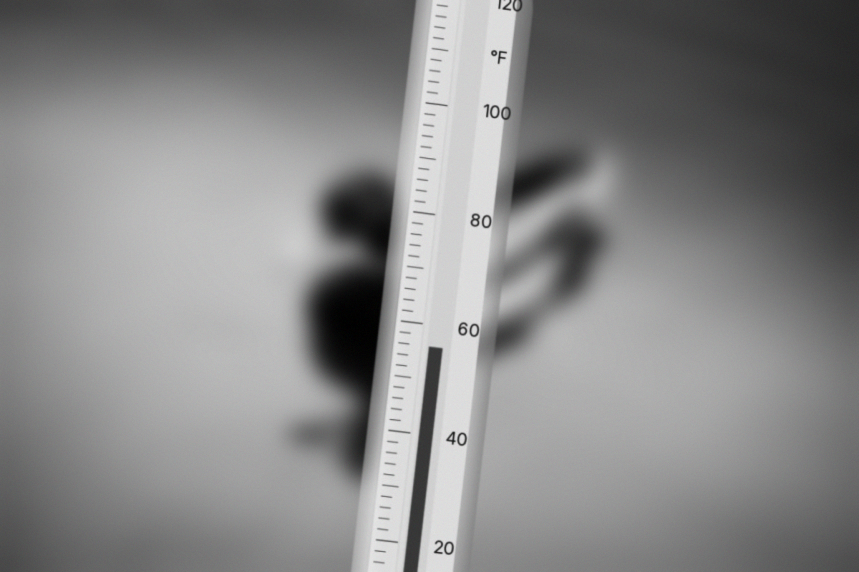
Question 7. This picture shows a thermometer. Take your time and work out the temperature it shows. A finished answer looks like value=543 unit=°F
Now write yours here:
value=56 unit=°F
